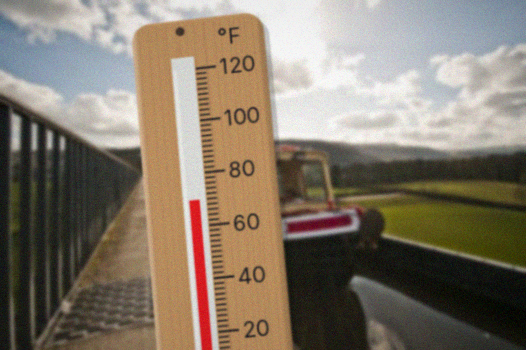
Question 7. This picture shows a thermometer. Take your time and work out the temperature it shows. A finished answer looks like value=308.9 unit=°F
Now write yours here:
value=70 unit=°F
